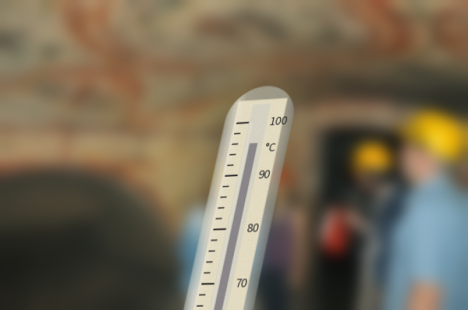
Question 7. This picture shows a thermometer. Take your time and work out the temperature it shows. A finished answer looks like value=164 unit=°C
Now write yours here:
value=96 unit=°C
